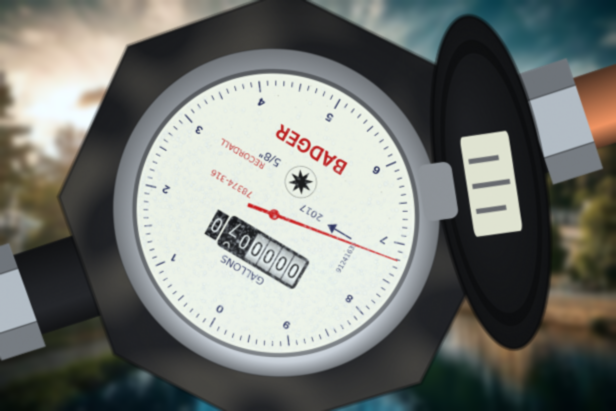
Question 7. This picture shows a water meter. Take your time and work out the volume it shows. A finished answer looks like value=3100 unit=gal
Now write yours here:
value=67.2 unit=gal
